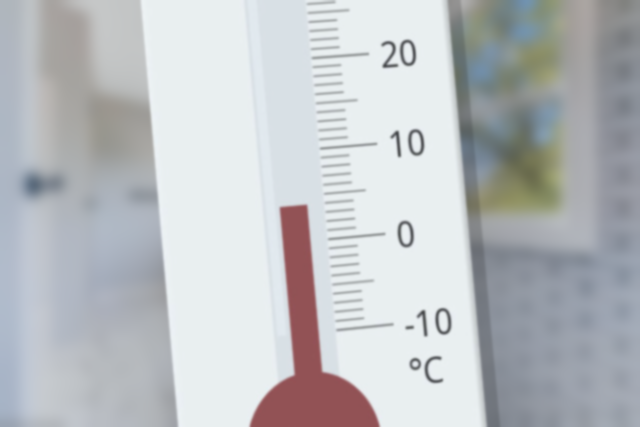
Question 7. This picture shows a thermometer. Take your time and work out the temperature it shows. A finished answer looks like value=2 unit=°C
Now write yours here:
value=4 unit=°C
